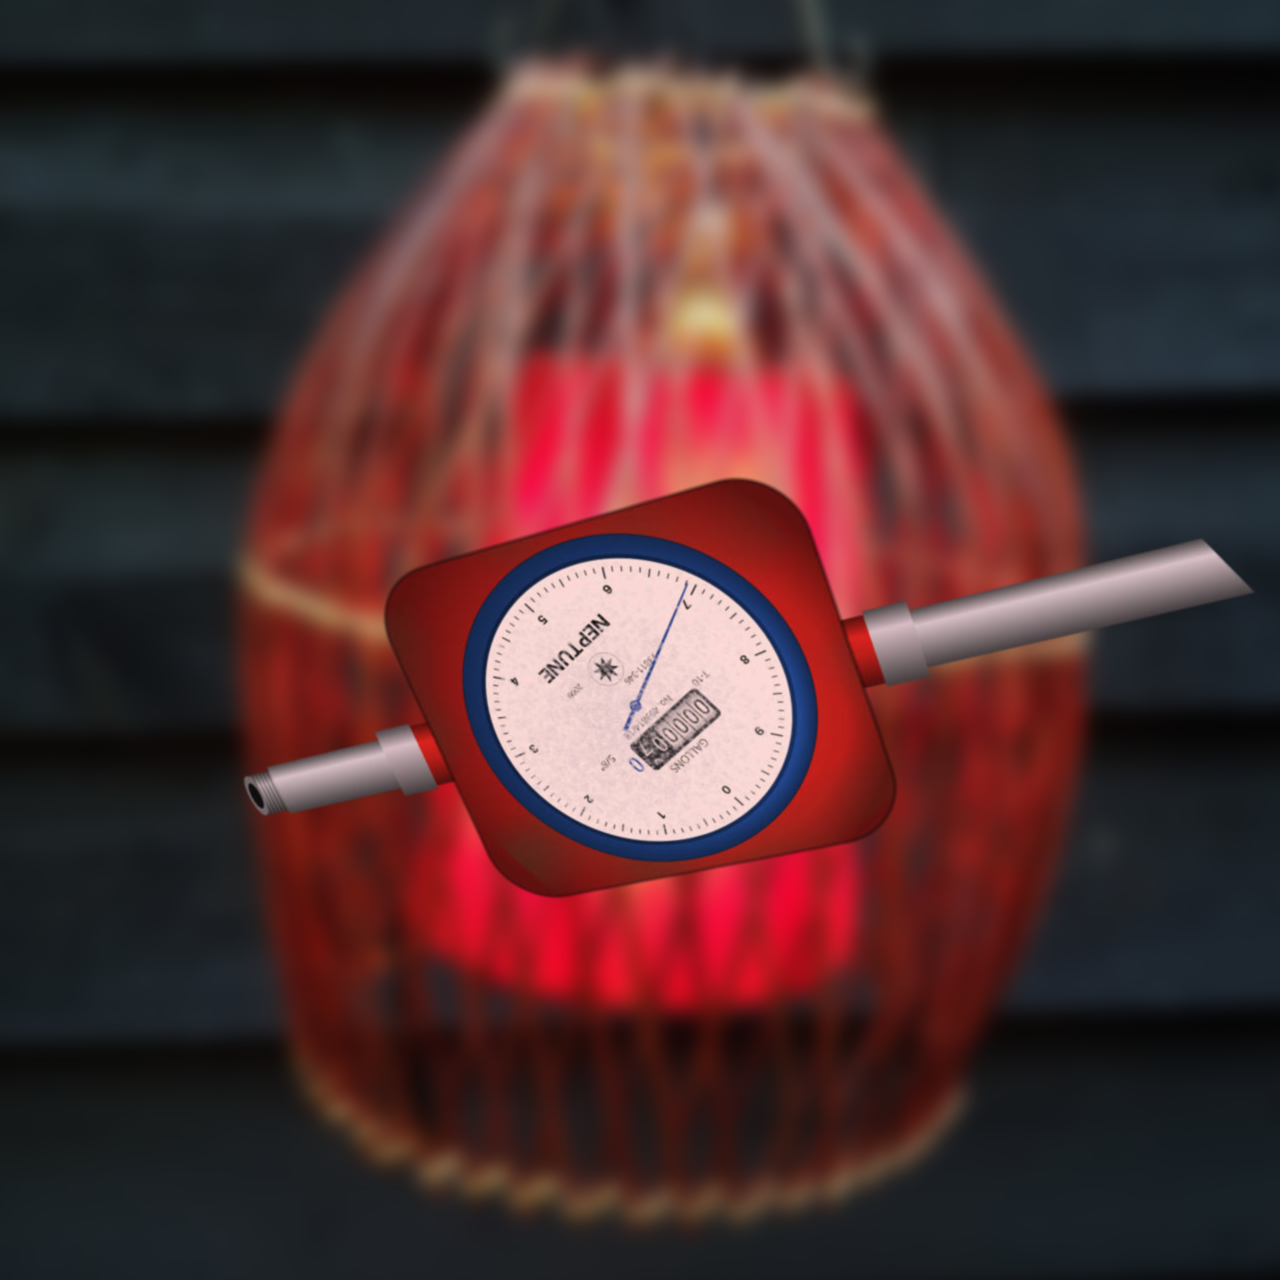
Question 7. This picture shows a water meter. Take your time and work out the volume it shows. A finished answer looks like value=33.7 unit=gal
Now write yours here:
value=66.9 unit=gal
